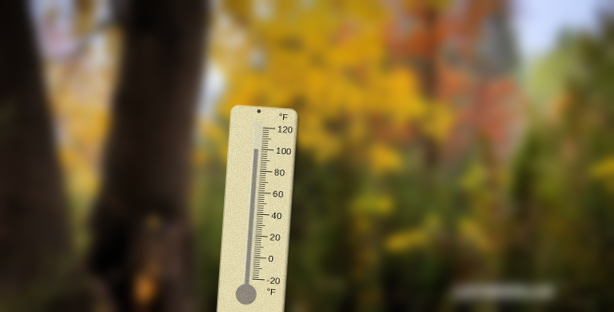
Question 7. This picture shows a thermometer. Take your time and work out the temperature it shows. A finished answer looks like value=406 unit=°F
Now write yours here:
value=100 unit=°F
